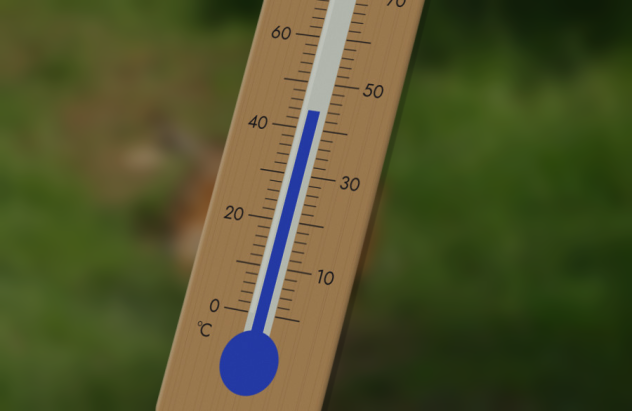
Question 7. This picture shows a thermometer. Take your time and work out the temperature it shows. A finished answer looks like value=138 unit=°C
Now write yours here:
value=44 unit=°C
